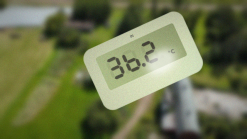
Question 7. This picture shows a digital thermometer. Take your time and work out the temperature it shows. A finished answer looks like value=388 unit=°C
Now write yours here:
value=36.2 unit=°C
